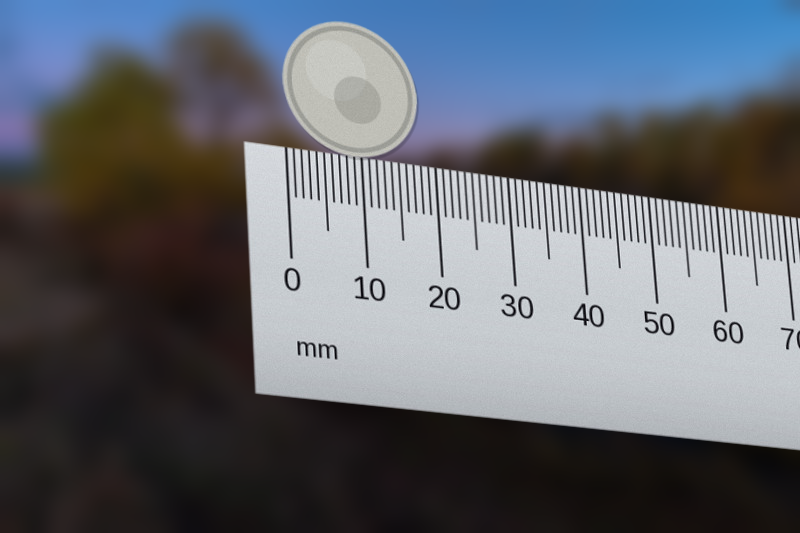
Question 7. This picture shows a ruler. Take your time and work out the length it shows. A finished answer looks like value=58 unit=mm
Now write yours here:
value=18 unit=mm
